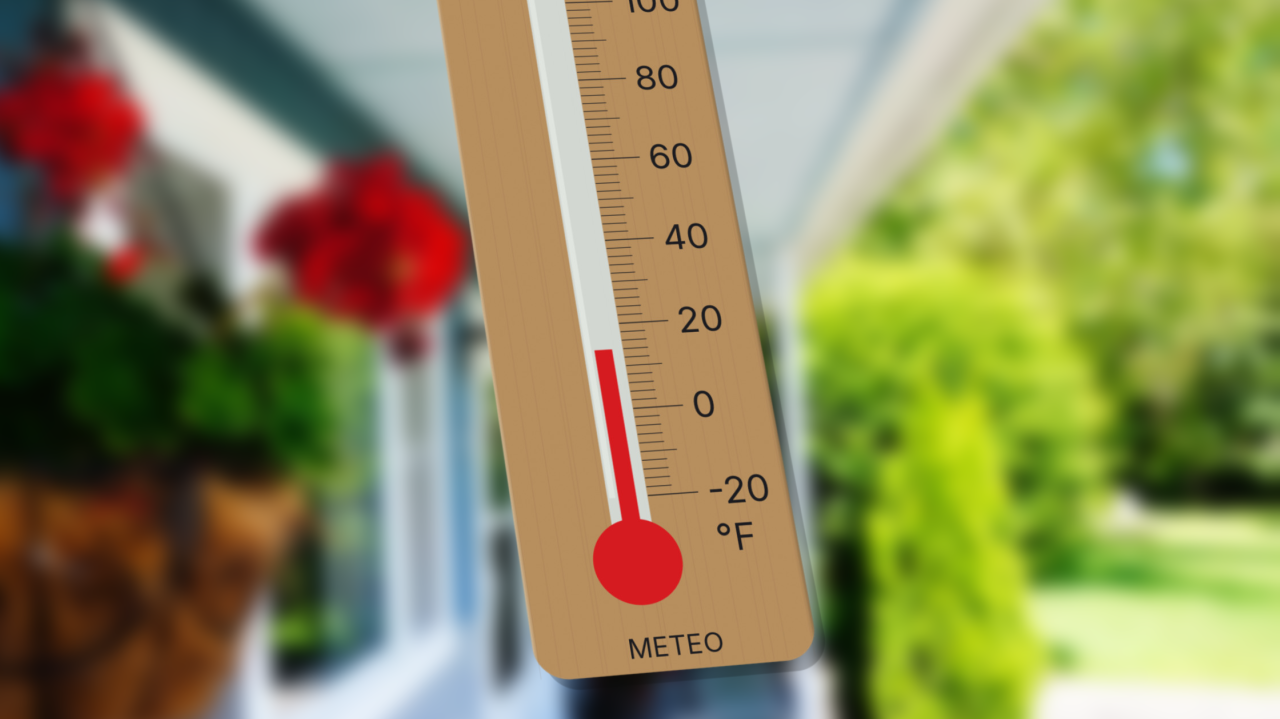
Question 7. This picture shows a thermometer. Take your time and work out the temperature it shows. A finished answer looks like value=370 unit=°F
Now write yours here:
value=14 unit=°F
